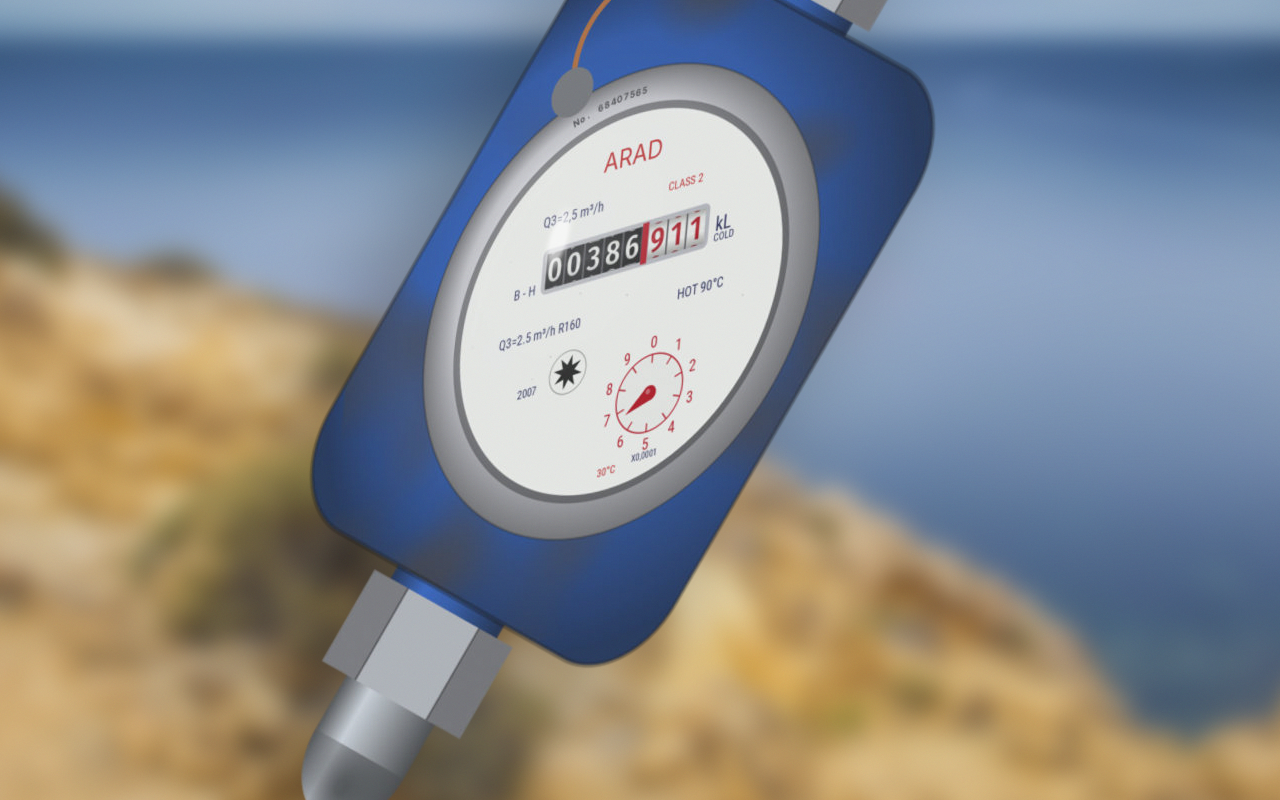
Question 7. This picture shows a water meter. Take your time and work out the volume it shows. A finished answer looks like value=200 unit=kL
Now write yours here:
value=386.9116 unit=kL
